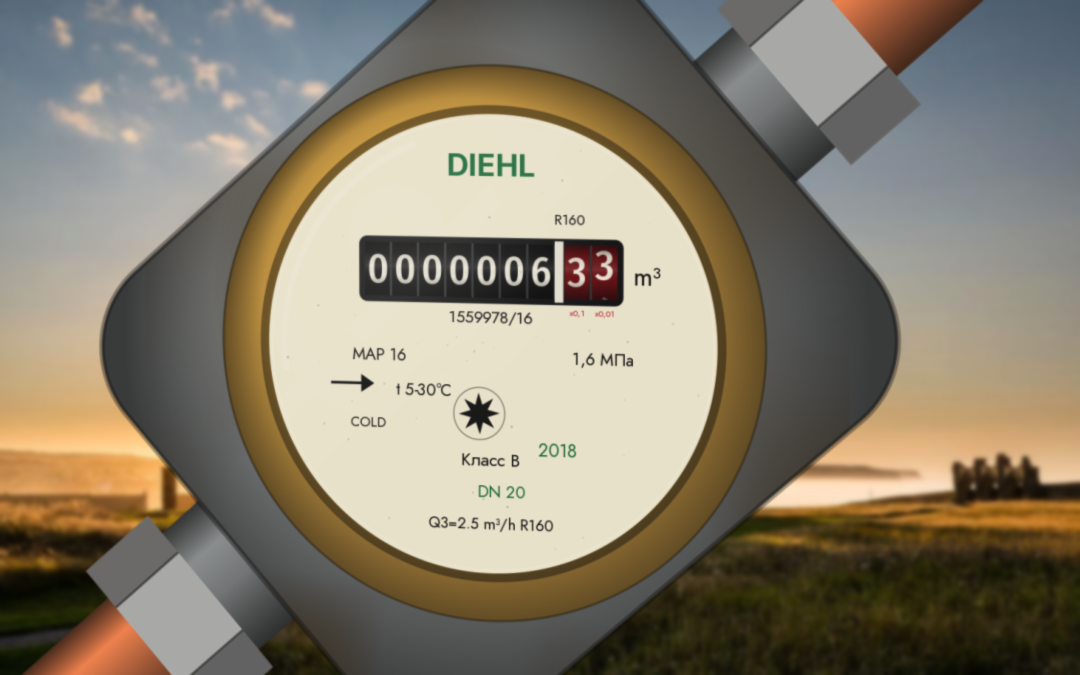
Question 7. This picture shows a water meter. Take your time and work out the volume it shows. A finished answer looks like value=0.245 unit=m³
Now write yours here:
value=6.33 unit=m³
